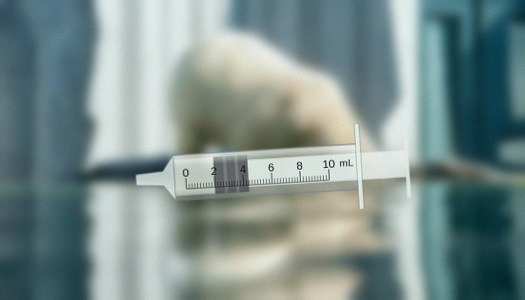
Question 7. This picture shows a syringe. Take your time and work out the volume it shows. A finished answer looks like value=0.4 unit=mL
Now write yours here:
value=2 unit=mL
